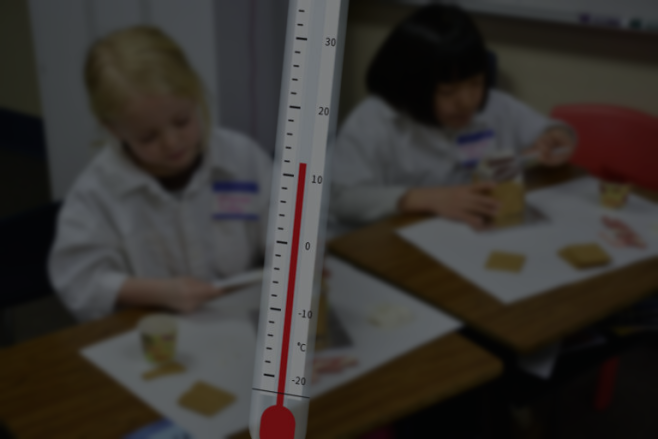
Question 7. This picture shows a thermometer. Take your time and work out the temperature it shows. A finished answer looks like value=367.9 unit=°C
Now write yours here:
value=12 unit=°C
